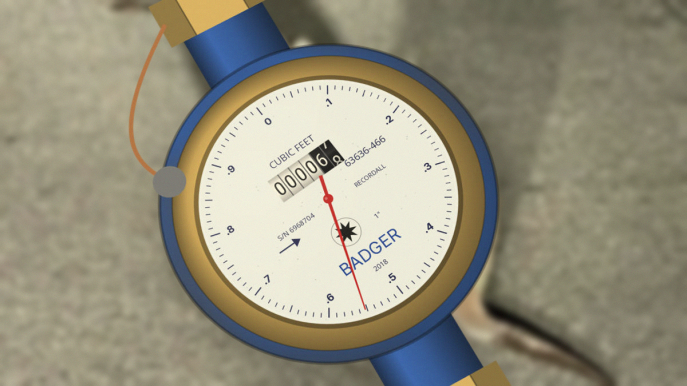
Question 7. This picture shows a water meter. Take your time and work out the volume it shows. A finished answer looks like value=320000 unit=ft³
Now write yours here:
value=67.55 unit=ft³
